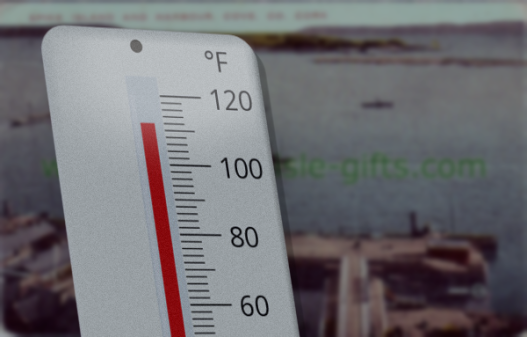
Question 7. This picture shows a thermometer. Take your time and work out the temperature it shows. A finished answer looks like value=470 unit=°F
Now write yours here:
value=112 unit=°F
